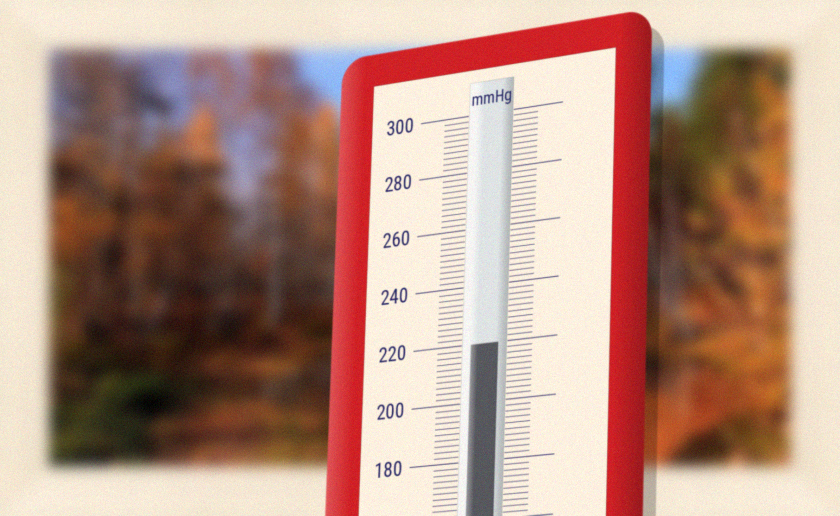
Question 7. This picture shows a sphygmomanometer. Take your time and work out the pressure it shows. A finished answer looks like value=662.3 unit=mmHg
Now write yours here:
value=220 unit=mmHg
